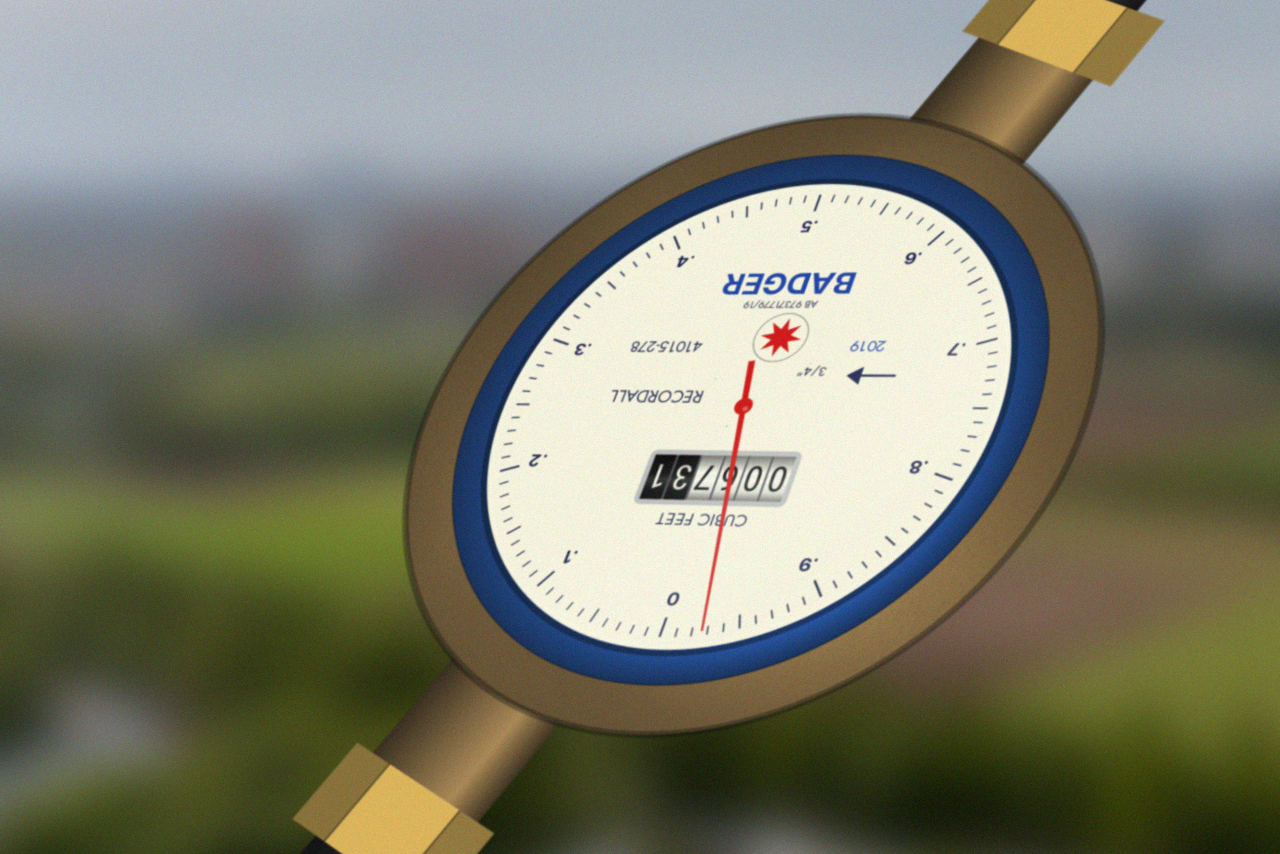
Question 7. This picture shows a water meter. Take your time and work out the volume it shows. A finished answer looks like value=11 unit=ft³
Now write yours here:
value=6730.97 unit=ft³
